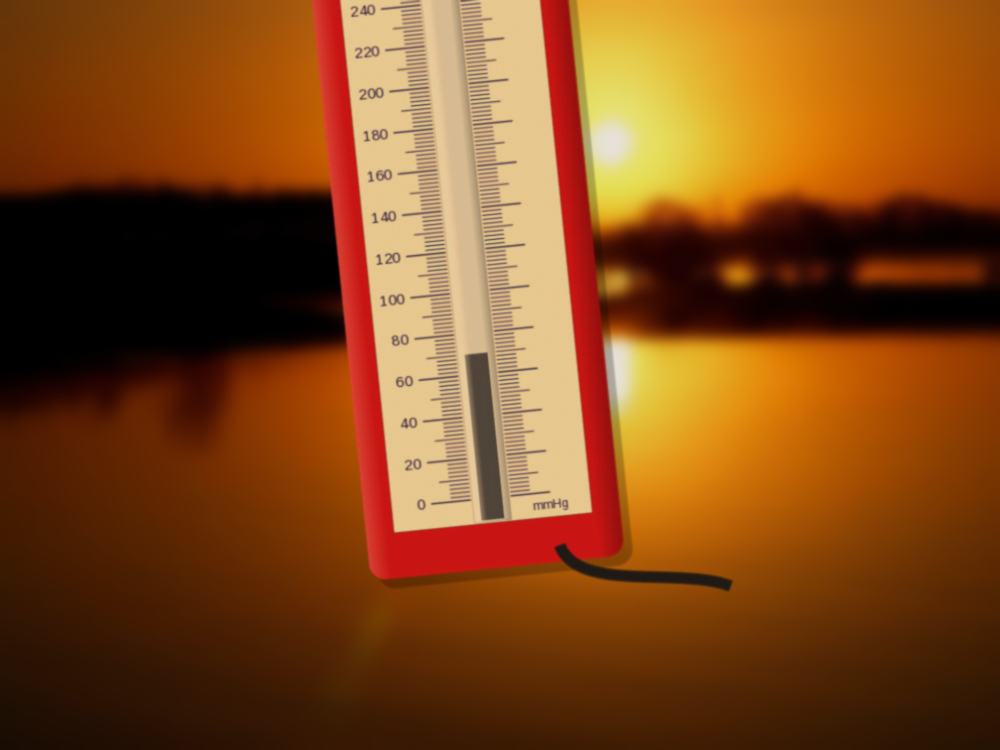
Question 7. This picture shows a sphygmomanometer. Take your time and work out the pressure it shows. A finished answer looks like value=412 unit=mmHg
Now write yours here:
value=70 unit=mmHg
